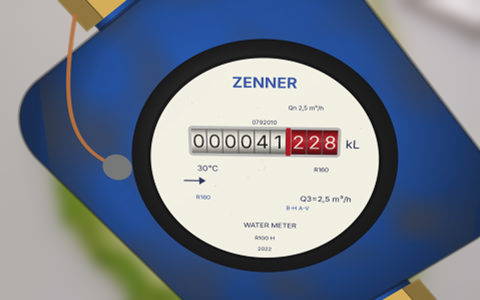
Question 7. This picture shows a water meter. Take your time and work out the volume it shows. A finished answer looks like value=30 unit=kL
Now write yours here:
value=41.228 unit=kL
